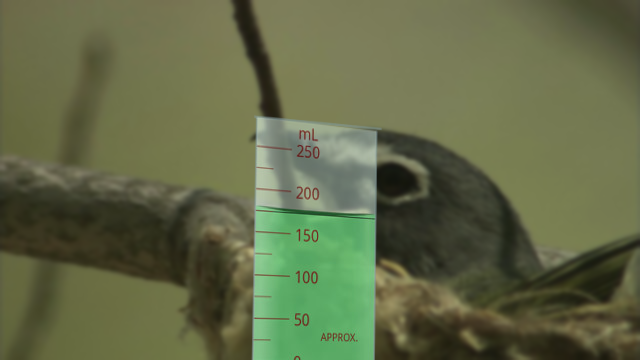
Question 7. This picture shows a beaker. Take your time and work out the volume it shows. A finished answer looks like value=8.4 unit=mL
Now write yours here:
value=175 unit=mL
